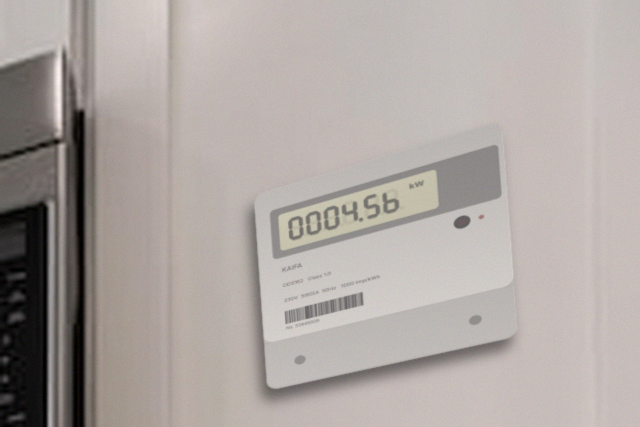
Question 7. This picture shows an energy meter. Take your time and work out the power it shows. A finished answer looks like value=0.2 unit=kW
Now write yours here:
value=4.56 unit=kW
